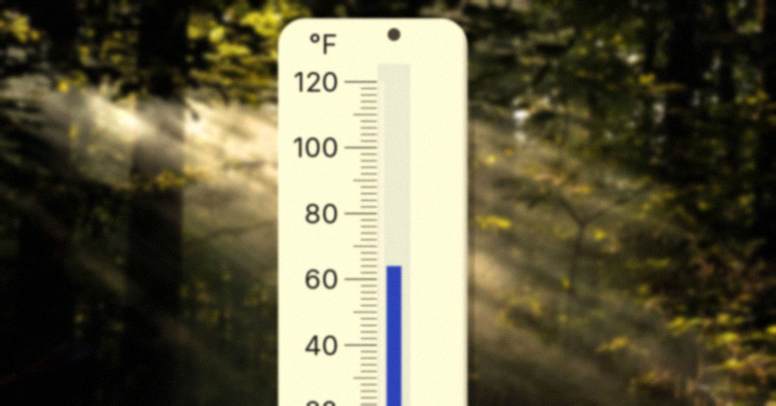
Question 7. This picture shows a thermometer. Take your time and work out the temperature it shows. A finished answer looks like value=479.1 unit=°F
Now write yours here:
value=64 unit=°F
